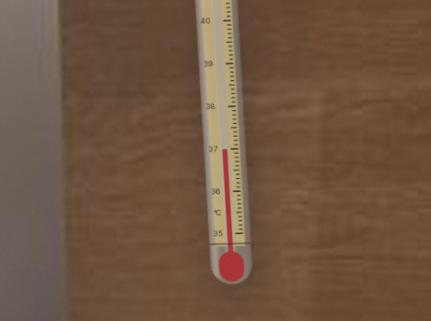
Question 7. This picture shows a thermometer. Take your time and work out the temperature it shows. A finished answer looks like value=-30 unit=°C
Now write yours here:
value=37 unit=°C
